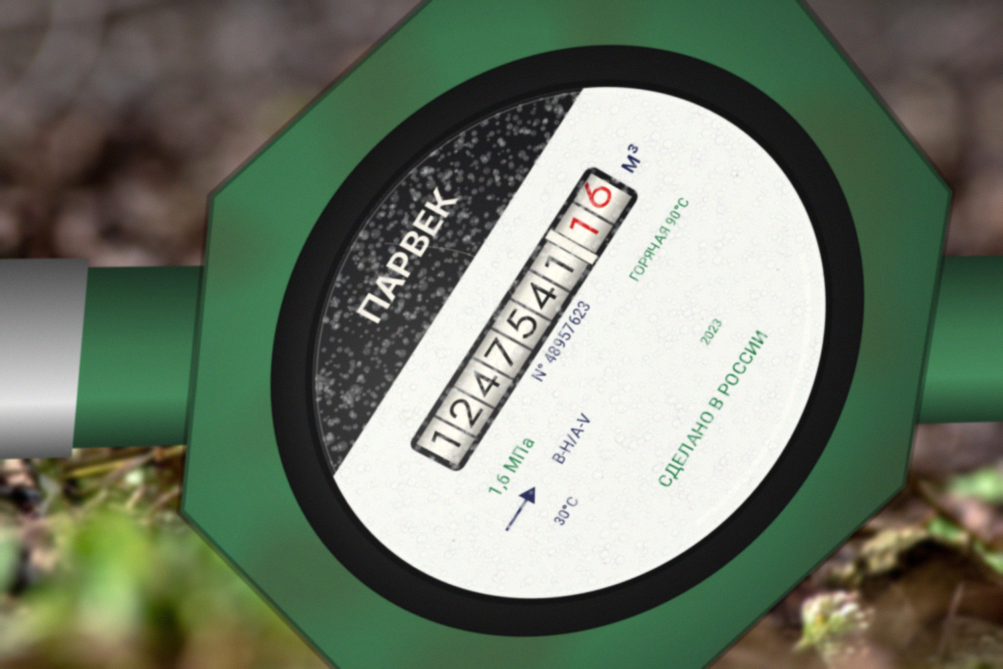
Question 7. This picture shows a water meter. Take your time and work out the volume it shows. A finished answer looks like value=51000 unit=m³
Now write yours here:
value=1247541.16 unit=m³
